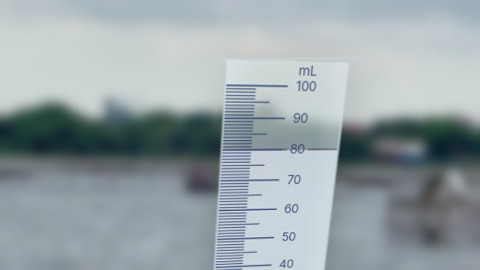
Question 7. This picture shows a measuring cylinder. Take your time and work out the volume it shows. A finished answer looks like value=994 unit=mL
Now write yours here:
value=80 unit=mL
